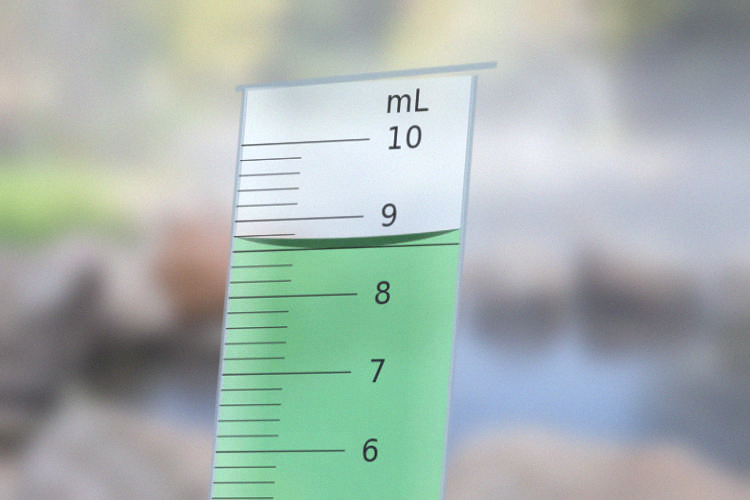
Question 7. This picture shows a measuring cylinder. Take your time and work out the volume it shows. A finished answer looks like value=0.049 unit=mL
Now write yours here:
value=8.6 unit=mL
